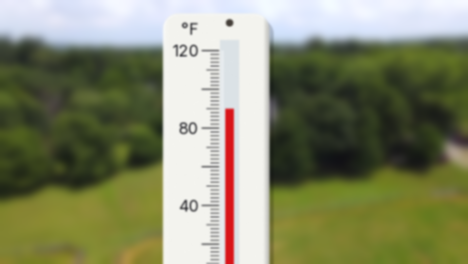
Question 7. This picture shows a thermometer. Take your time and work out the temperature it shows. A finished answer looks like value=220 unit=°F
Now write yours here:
value=90 unit=°F
